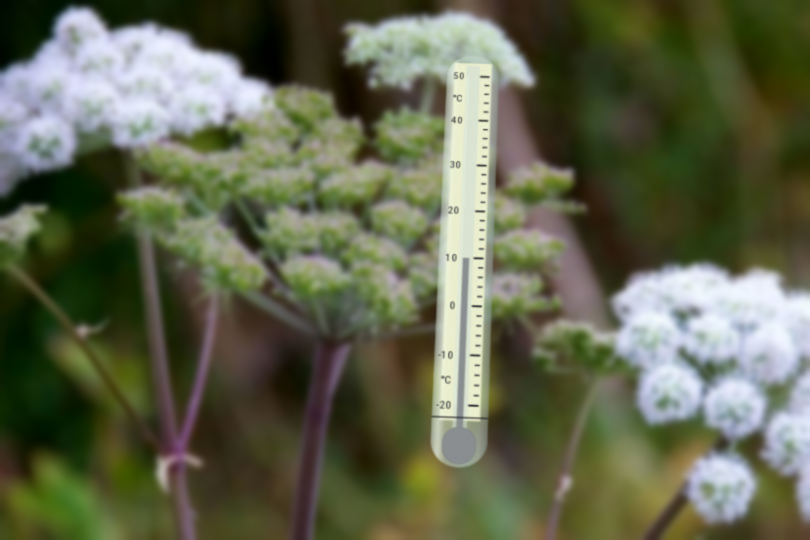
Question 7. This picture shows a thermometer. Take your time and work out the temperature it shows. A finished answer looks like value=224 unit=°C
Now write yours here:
value=10 unit=°C
